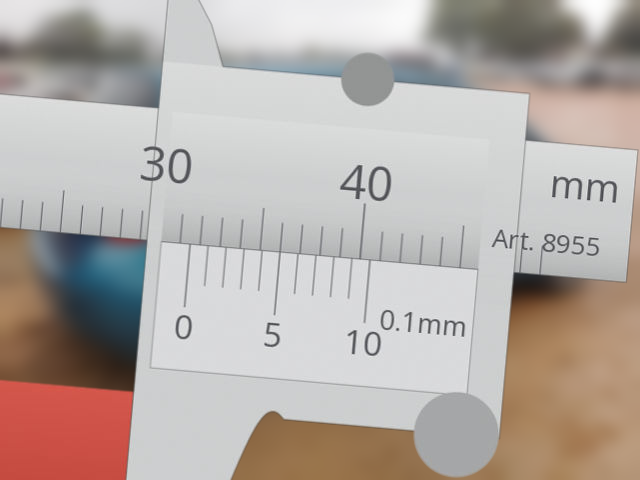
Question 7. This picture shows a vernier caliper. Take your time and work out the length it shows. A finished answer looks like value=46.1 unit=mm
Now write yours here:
value=31.5 unit=mm
